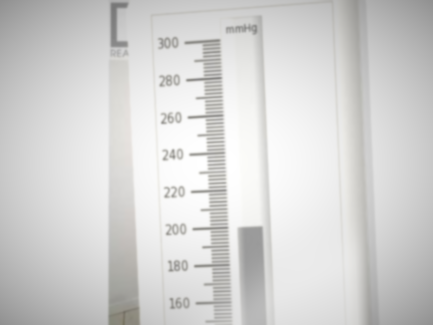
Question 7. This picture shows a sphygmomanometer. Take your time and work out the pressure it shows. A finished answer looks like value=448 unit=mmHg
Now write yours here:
value=200 unit=mmHg
